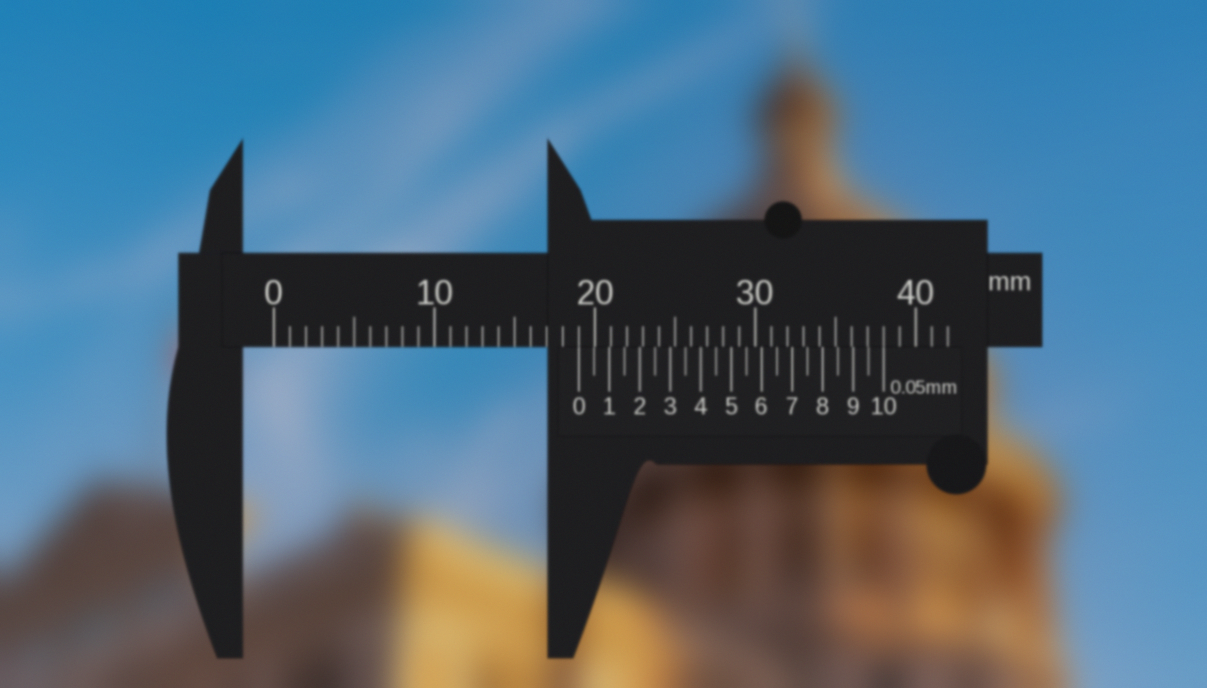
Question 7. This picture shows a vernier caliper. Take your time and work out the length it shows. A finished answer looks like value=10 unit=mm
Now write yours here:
value=19.0 unit=mm
